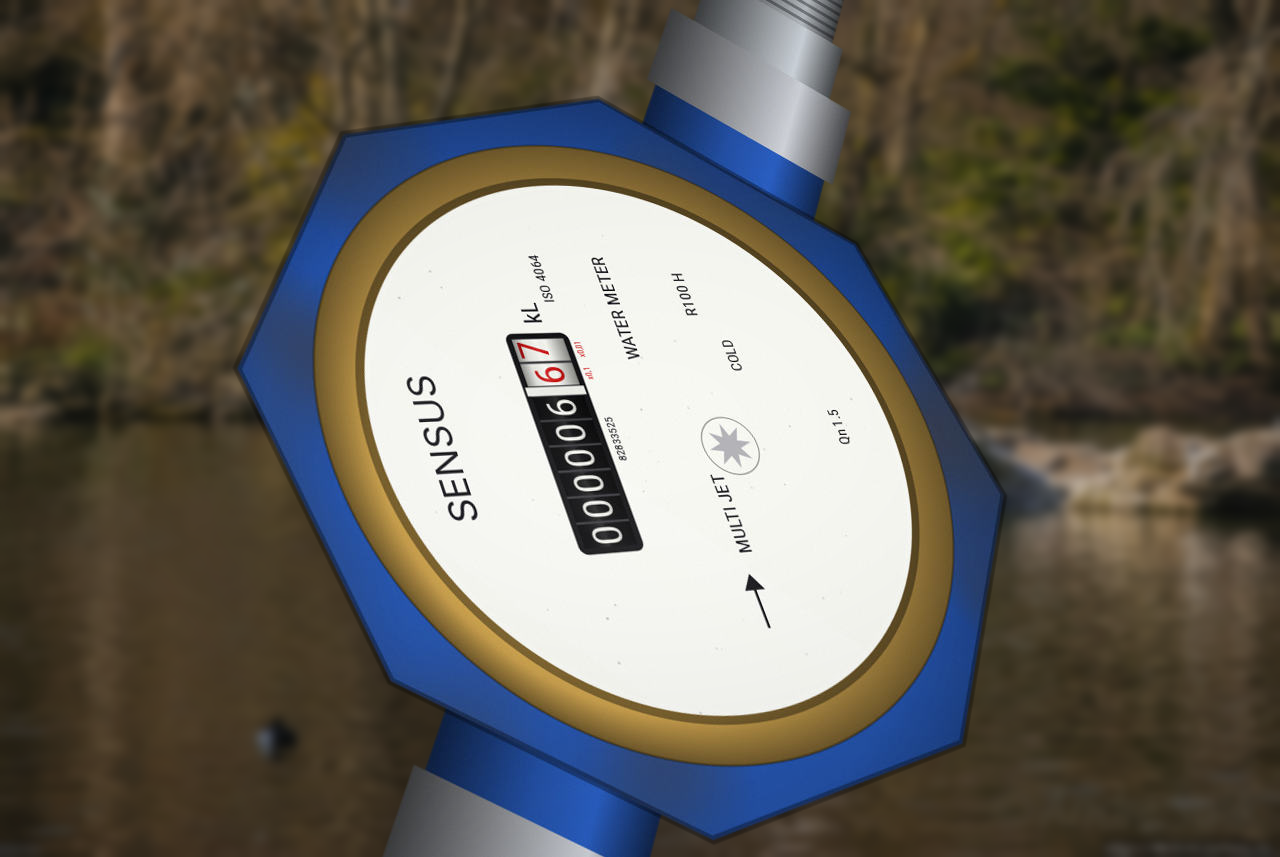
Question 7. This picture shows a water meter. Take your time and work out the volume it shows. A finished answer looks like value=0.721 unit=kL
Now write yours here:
value=6.67 unit=kL
